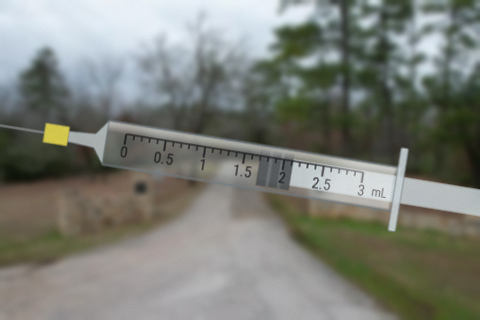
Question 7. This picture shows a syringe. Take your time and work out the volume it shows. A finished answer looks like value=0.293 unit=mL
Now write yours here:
value=1.7 unit=mL
